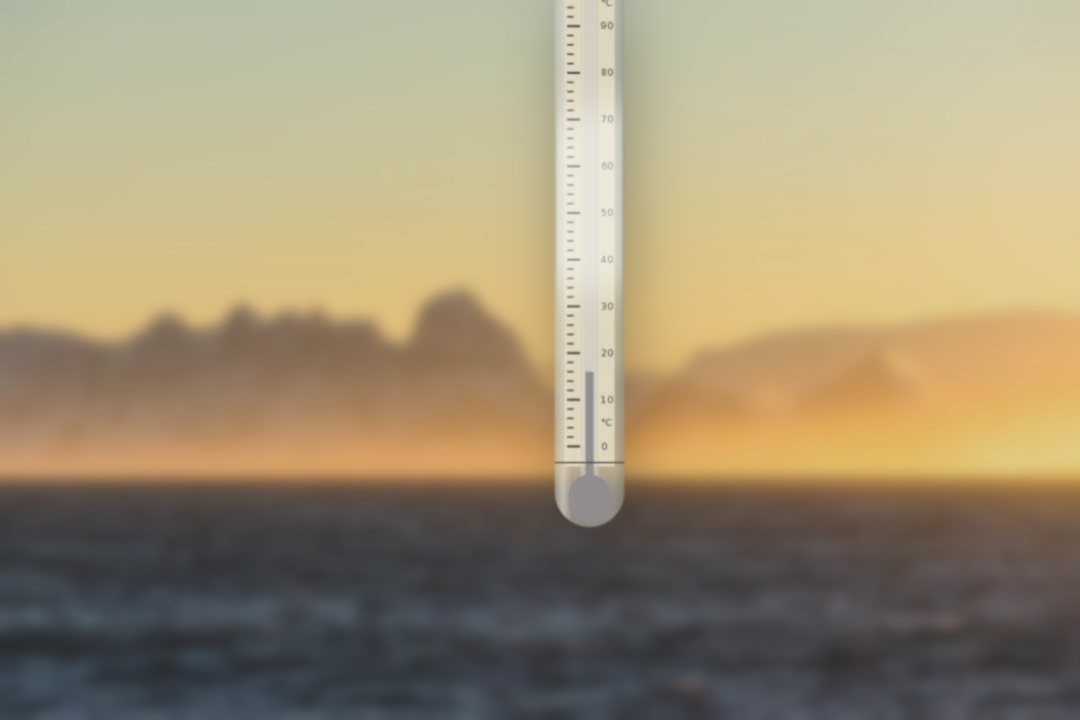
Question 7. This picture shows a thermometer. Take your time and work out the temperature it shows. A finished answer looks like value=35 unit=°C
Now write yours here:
value=16 unit=°C
